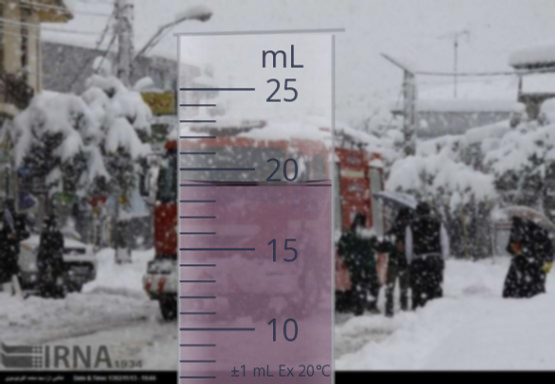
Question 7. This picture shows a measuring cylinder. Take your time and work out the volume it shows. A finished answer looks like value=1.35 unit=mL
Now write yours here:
value=19 unit=mL
